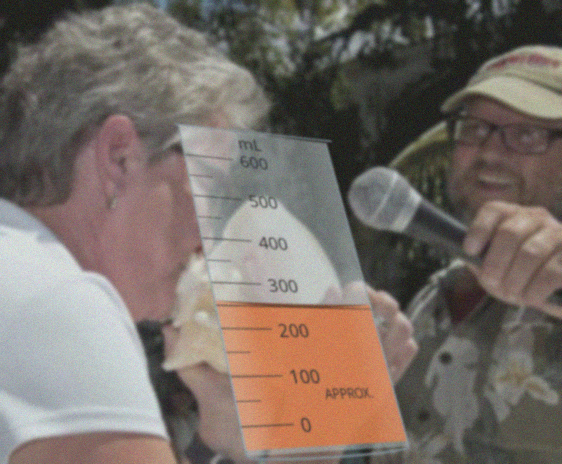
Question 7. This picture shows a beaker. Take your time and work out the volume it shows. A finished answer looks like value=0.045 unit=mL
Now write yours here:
value=250 unit=mL
